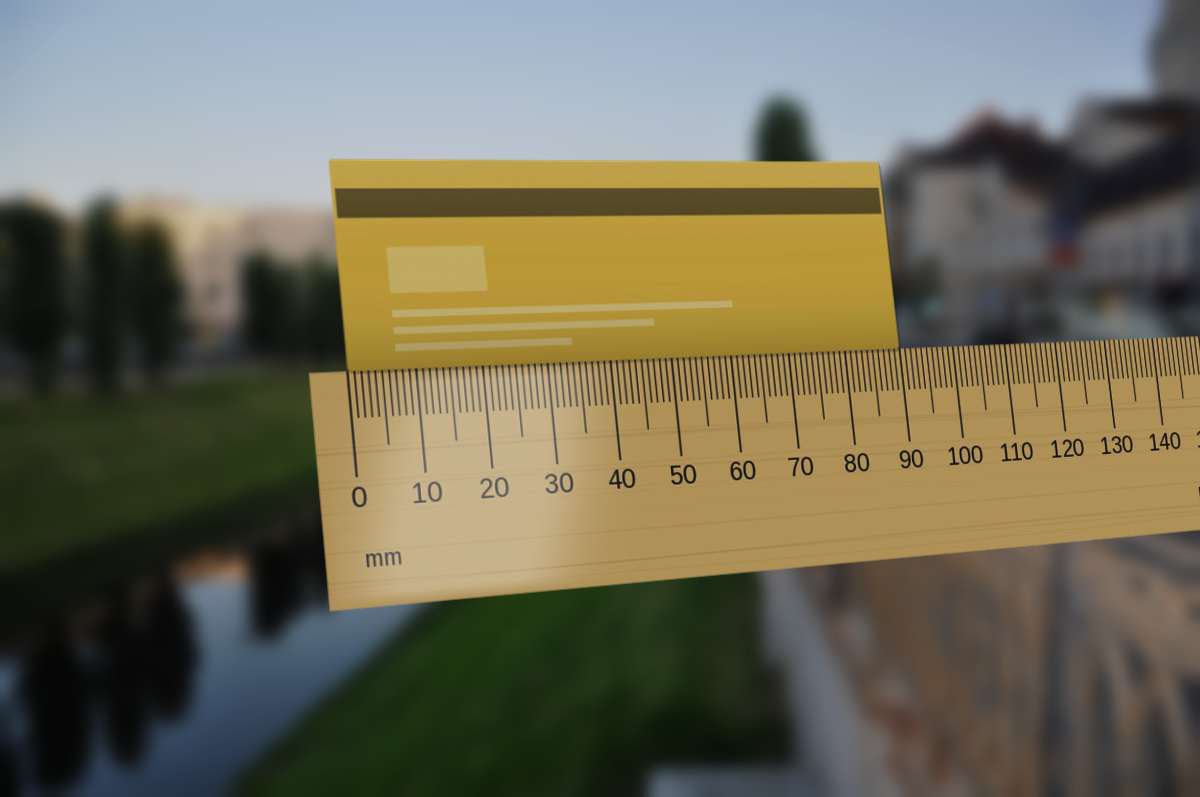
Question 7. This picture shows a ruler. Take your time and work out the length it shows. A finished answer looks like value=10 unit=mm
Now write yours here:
value=90 unit=mm
